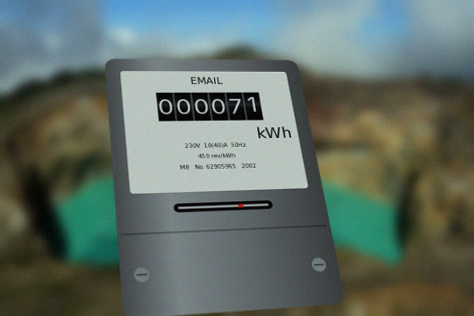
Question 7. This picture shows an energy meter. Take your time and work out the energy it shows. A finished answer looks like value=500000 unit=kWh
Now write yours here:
value=71 unit=kWh
